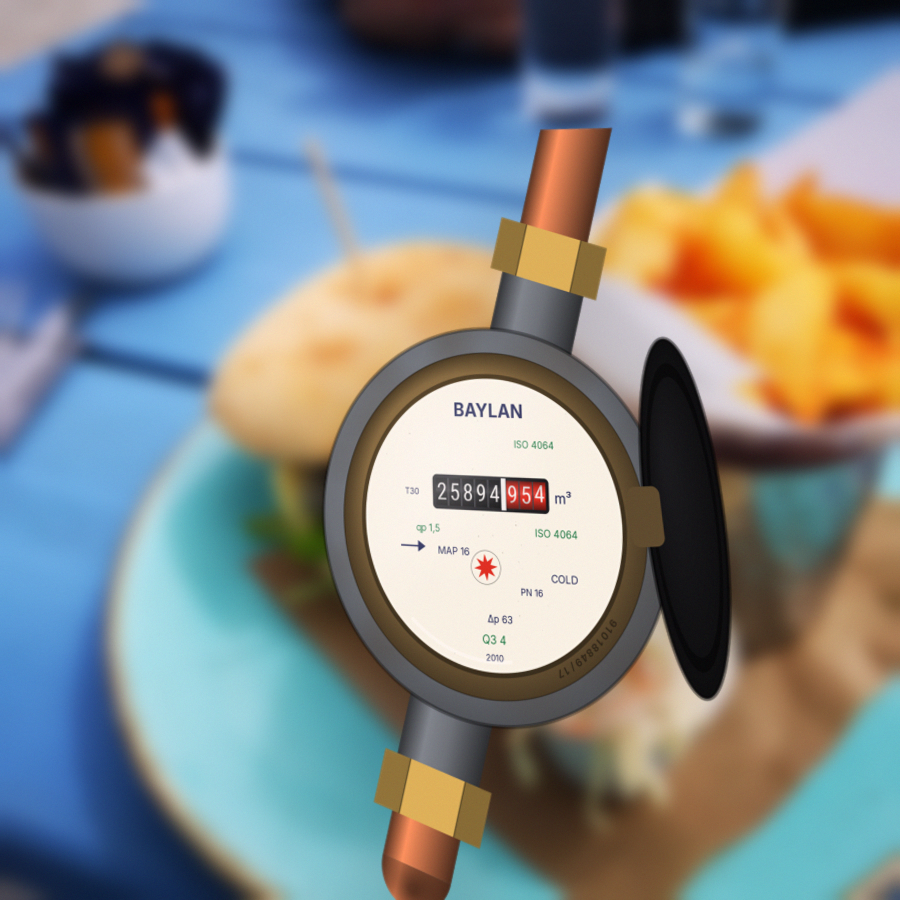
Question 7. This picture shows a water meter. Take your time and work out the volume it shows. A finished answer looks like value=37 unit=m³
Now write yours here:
value=25894.954 unit=m³
